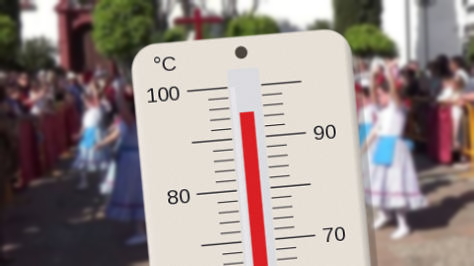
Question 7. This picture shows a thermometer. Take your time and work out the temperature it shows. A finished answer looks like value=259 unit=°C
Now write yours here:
value=95 unit=°C
